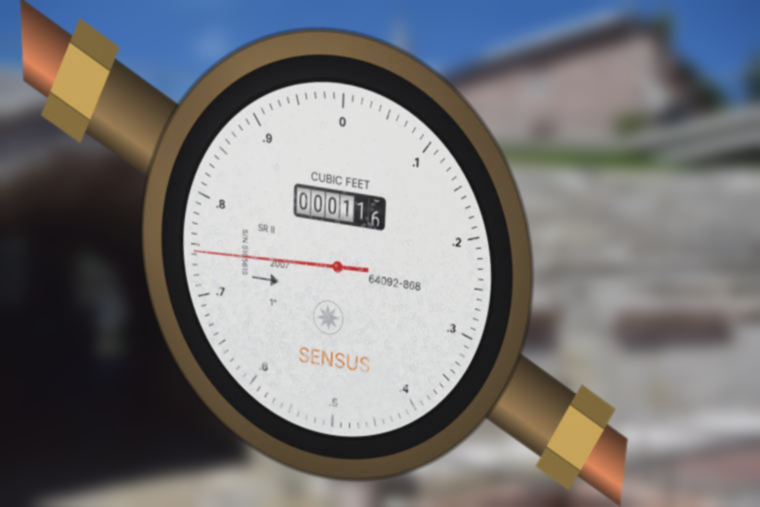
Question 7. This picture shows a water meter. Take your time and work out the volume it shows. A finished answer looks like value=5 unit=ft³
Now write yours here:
value=115.74 unit=ft³
